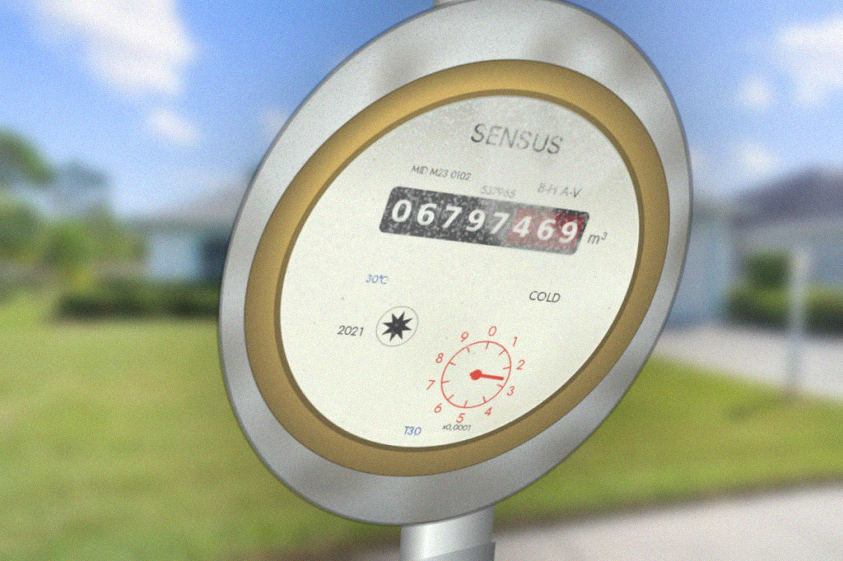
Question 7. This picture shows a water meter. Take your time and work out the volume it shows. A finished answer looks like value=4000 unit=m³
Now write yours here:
value=6797.4692 unit=m³
